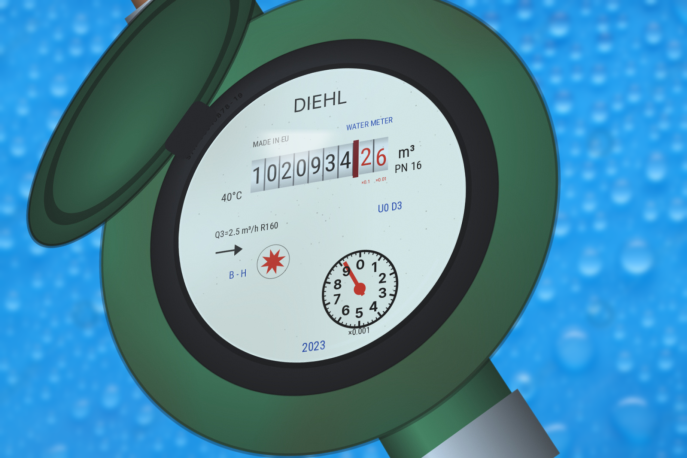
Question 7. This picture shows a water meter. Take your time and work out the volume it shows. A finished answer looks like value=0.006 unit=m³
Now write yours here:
value=1020934.259 unit=m³
